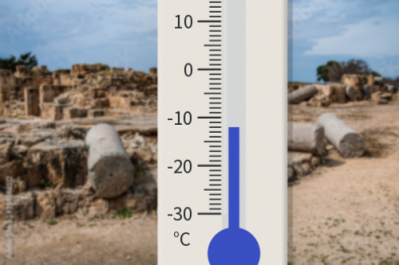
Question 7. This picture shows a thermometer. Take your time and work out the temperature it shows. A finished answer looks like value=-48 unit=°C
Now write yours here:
value=-12 unit=°C
